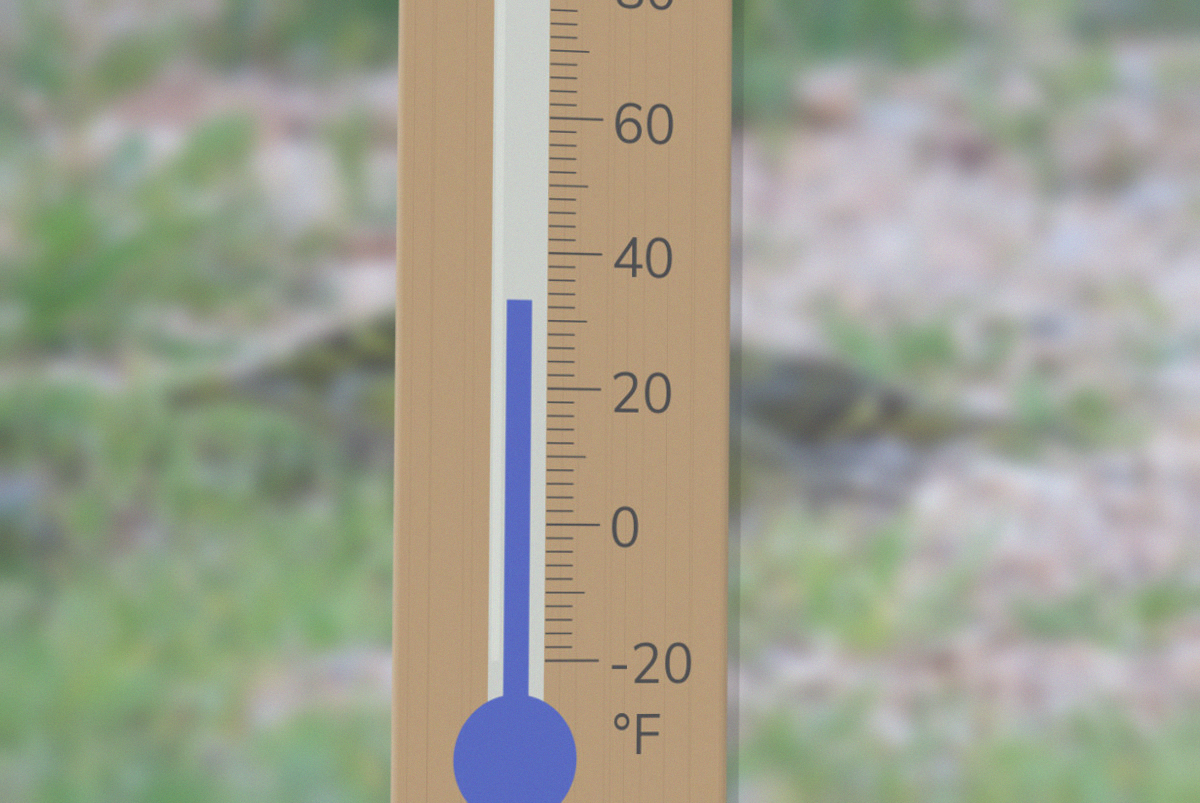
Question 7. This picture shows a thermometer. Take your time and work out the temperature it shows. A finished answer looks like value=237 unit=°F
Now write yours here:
value=33 unit=°F
